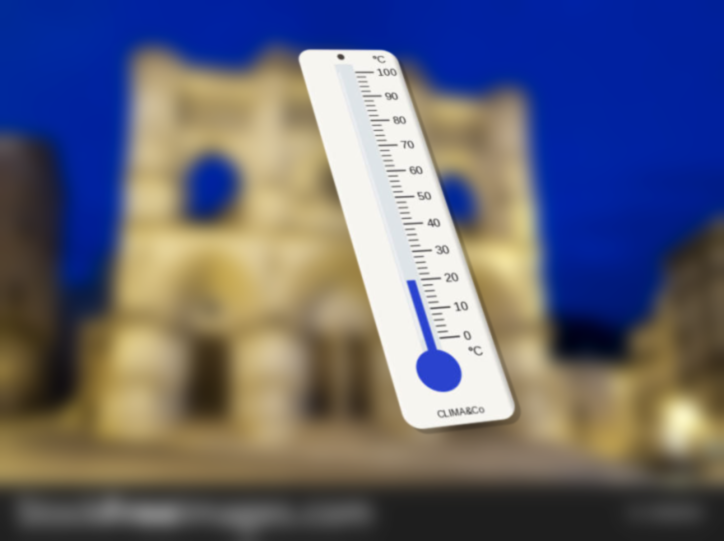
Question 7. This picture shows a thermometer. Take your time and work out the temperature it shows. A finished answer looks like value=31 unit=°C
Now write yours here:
value=20 unit=°C
